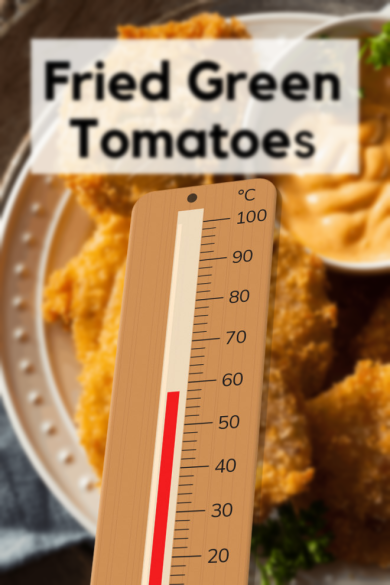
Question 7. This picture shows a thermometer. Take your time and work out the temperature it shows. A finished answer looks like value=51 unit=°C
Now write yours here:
value=58 unit=°C
